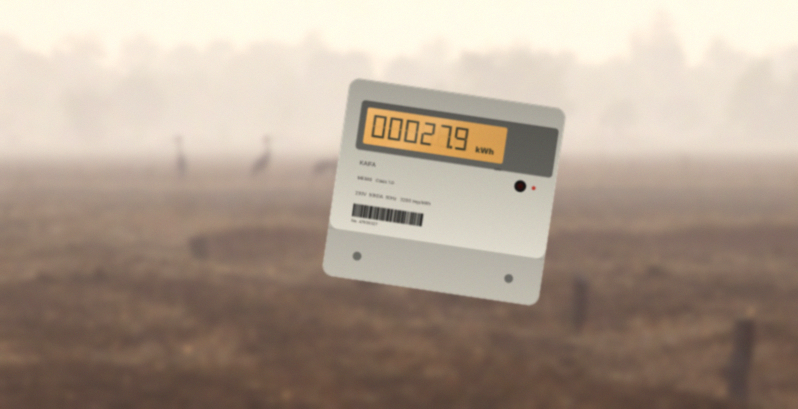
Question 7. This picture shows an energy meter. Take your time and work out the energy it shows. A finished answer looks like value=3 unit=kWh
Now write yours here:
value=27.9 unit=kWh
